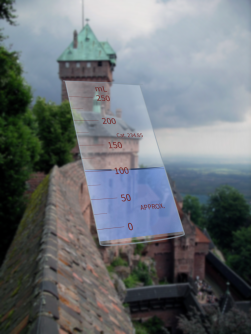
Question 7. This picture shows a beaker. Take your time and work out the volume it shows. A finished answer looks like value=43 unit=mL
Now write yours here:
value=100 unit=mL
